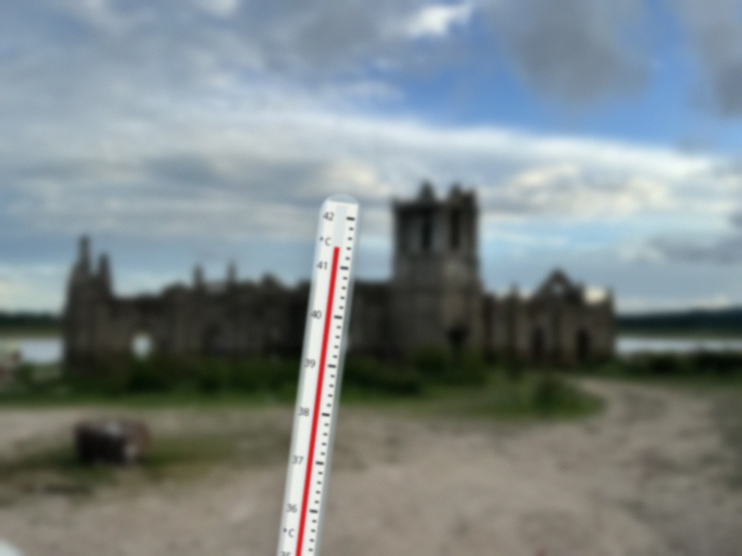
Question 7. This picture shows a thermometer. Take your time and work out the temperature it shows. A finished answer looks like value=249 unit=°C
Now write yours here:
value=41.4 unit=°C
